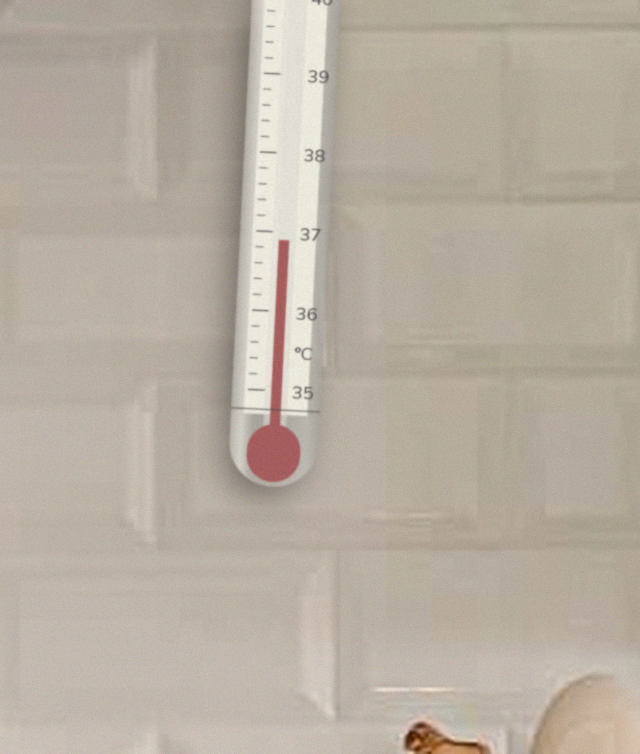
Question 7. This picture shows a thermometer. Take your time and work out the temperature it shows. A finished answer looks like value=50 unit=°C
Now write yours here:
value=36.9 unit=°C
